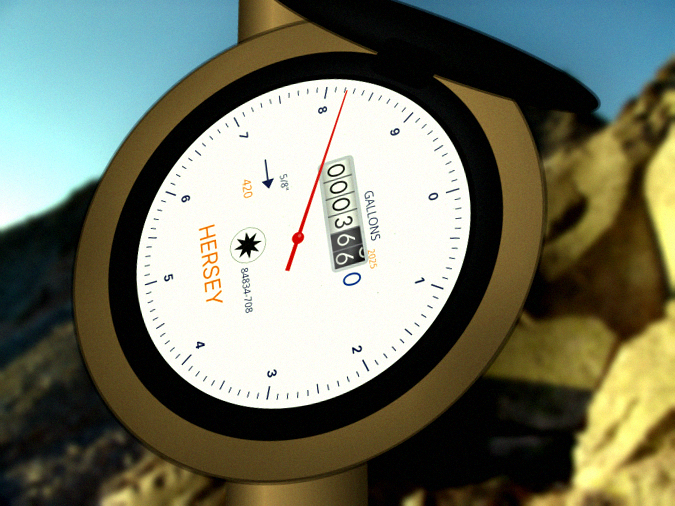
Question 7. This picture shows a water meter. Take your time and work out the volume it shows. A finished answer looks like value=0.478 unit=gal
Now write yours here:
value=3658.2 unit=gal
